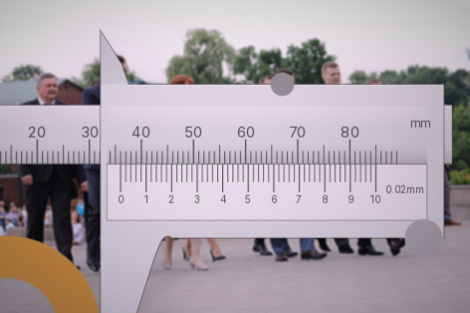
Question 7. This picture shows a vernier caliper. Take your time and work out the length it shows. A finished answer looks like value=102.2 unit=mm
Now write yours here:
value=36.0 unit=mm
